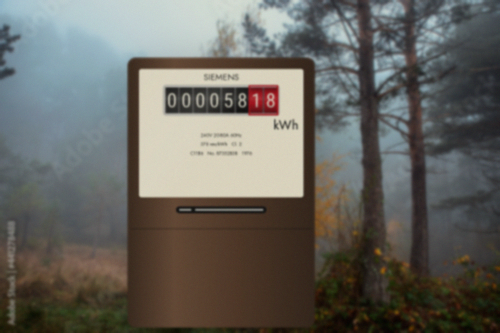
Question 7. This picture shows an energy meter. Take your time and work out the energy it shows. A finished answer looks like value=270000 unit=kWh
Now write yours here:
value=58.18 unit=kWh
